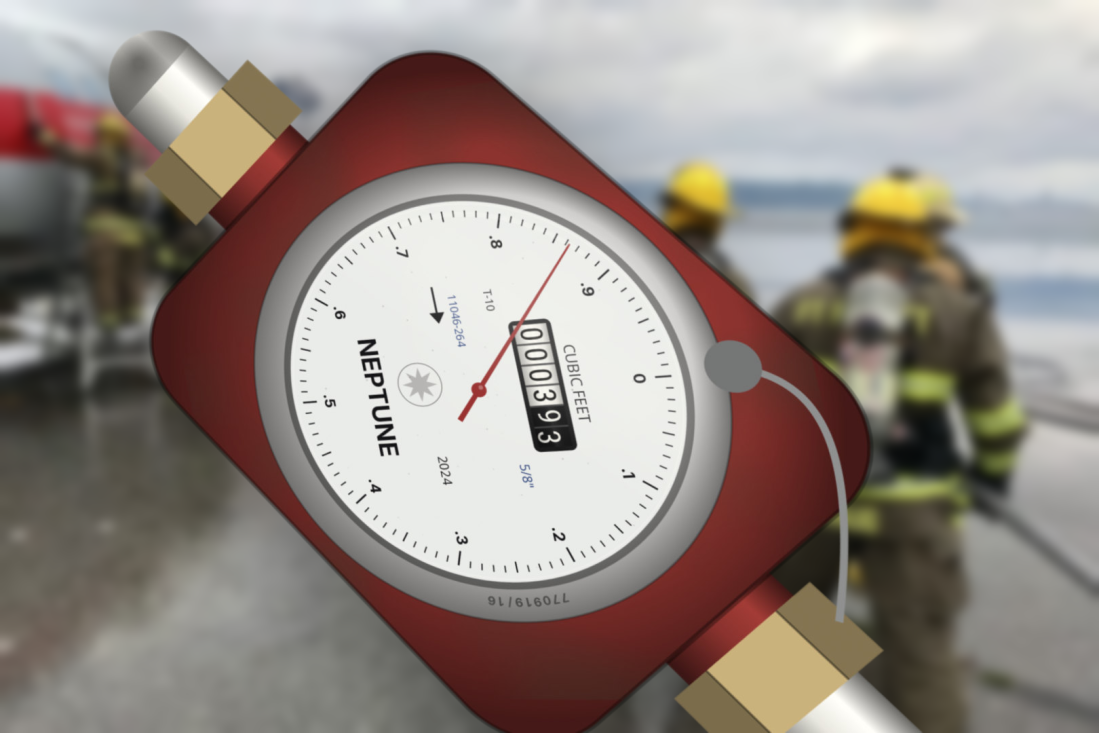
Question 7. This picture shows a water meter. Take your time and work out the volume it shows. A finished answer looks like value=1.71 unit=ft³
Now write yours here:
value=392.86 unit=ft³
